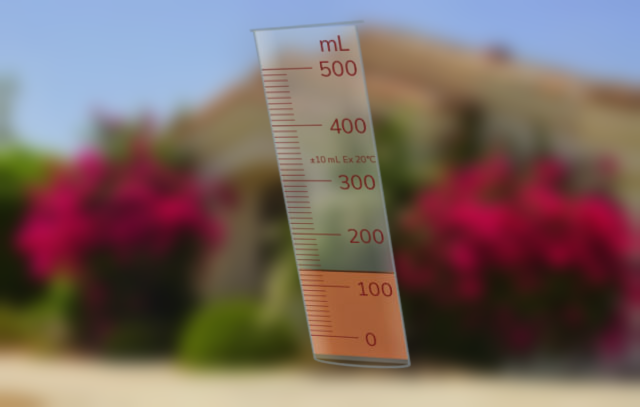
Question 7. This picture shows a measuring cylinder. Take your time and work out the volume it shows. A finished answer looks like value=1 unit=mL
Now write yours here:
value=130 unit=mL
